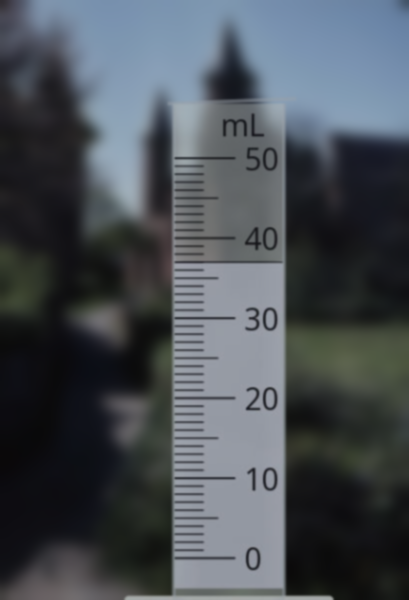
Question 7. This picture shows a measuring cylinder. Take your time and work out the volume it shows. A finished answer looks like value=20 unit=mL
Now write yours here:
value=37 unit=mL
